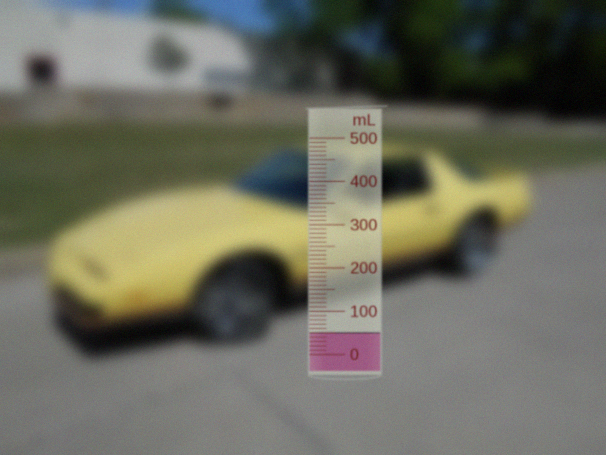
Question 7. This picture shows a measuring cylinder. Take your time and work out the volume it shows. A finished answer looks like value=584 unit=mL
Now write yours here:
value=50 unit=mL
